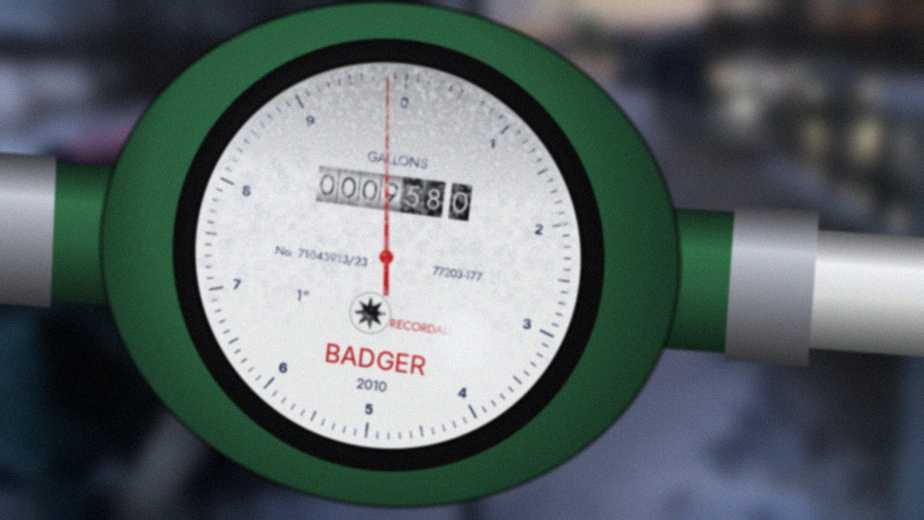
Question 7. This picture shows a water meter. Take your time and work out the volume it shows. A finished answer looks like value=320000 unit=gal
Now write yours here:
value=9579.8 unit=gal
